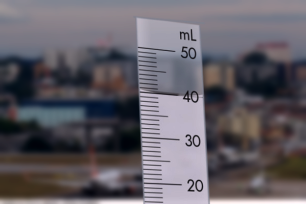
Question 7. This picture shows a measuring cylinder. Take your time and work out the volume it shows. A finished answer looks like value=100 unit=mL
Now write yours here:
value=40 unit=mL
